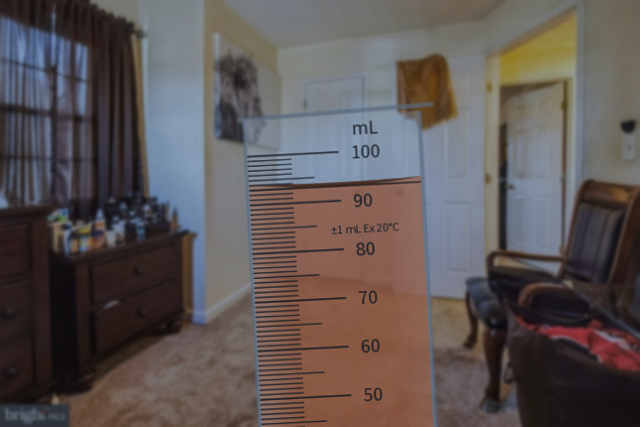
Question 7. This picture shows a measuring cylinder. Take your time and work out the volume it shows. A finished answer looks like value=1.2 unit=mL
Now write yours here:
value=93 unit=mL
